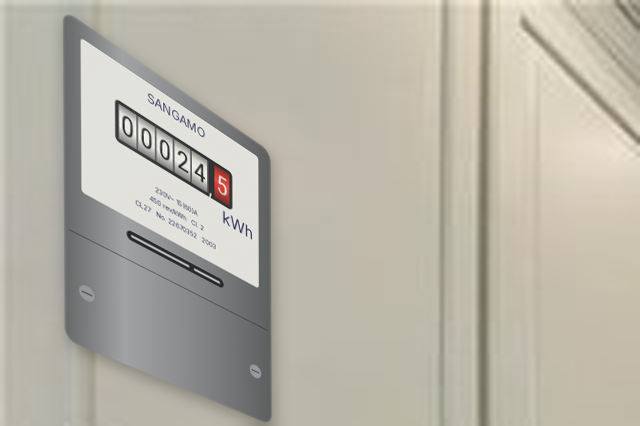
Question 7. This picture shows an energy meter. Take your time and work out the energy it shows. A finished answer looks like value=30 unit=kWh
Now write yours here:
value=24.5 unit=kWh
